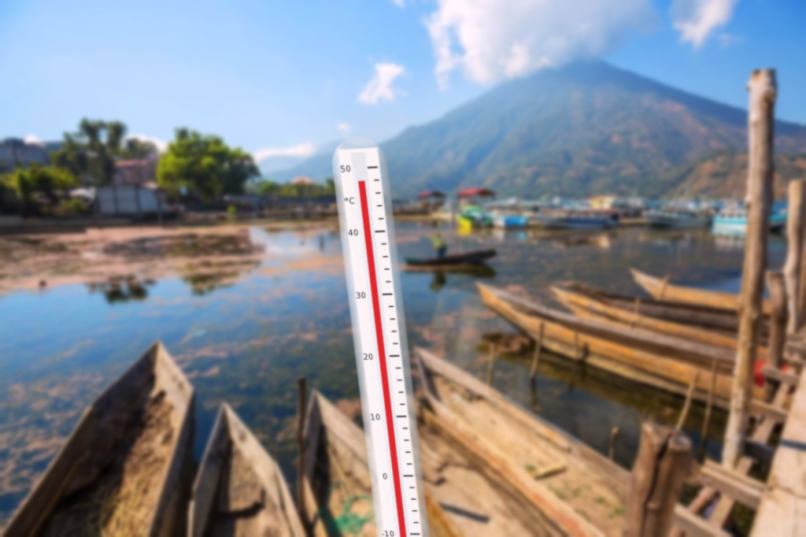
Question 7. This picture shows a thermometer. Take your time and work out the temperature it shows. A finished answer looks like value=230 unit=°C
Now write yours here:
value=48 unit=°C
